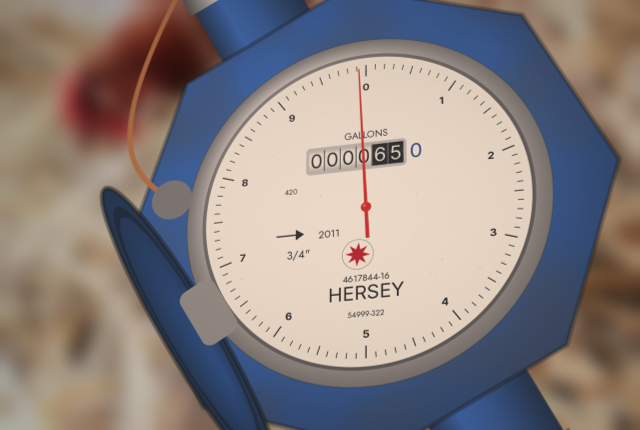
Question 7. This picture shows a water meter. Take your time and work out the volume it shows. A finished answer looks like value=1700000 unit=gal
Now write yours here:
value=649.9 unit=gal
